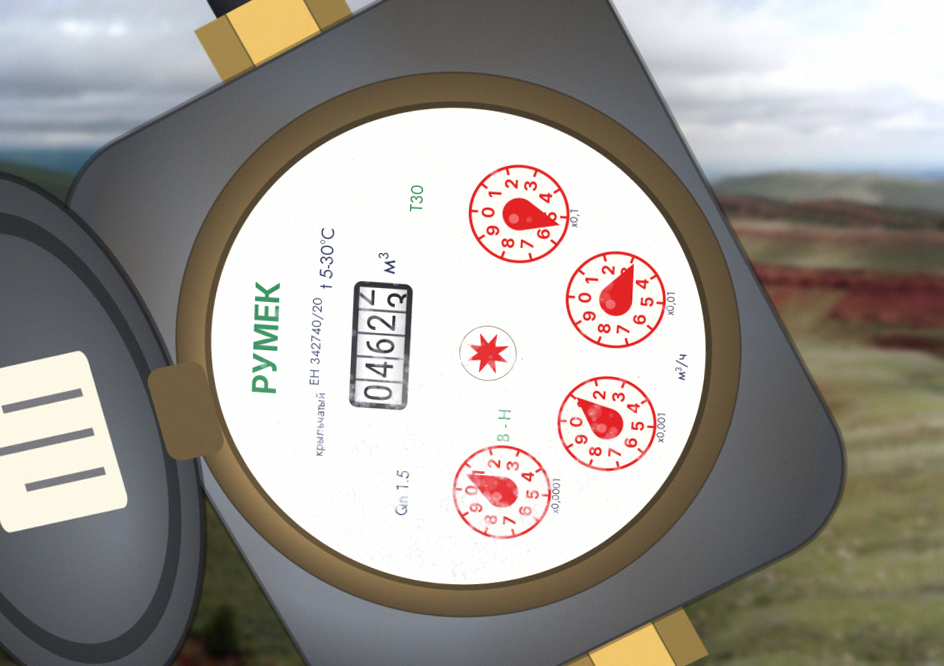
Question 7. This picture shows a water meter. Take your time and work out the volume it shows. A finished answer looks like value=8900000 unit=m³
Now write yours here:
value=4622.5310 unit=m³
